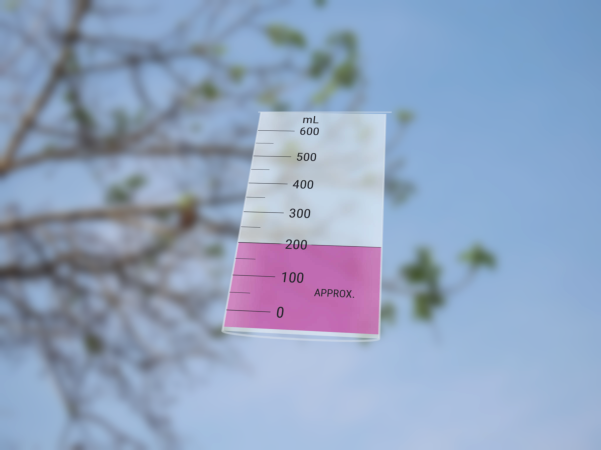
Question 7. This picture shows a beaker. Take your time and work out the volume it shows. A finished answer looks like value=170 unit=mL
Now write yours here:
value=200 unit=mL
